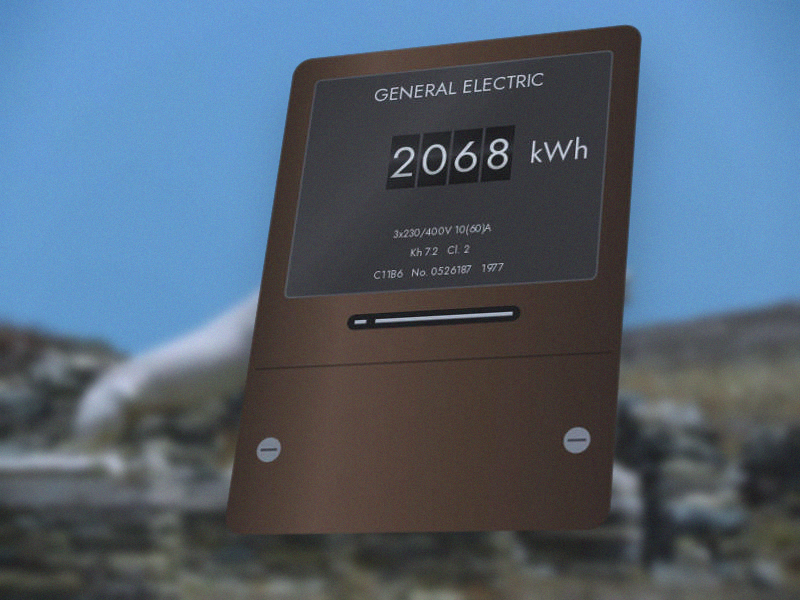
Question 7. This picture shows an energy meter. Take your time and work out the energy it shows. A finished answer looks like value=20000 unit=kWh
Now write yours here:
value=2068 unit=kWh
